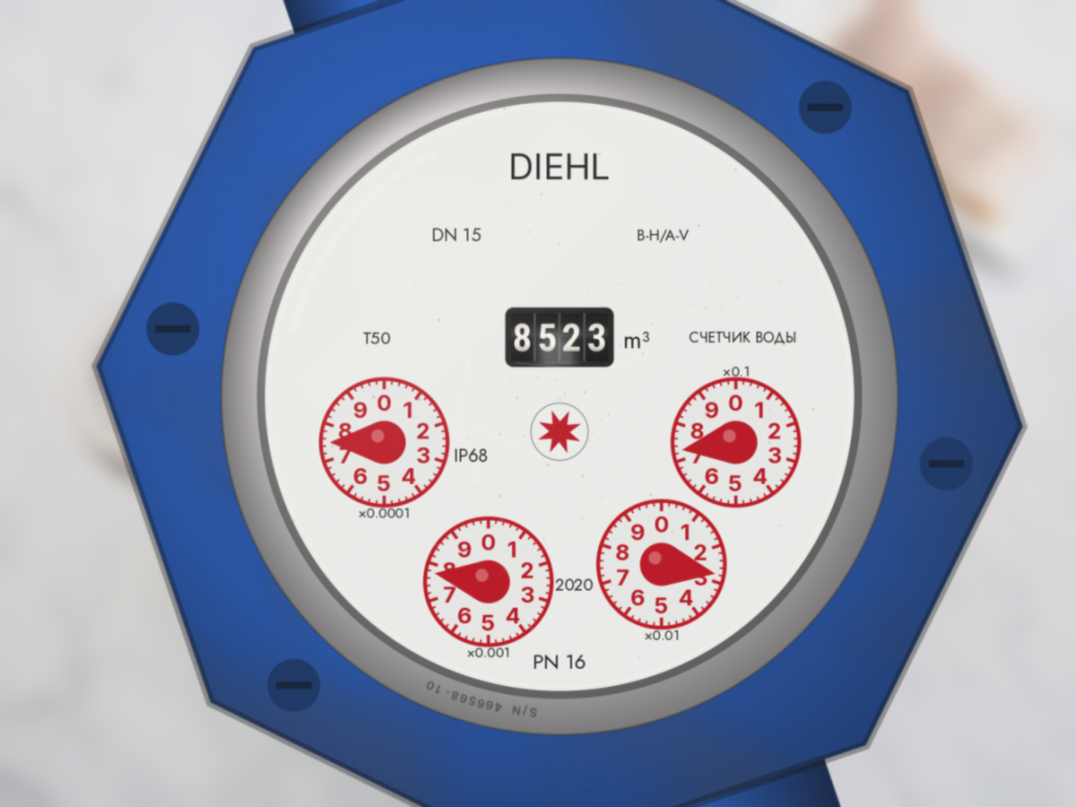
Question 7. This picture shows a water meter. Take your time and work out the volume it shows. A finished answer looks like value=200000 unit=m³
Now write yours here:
value=8523.7277 unit=m³
